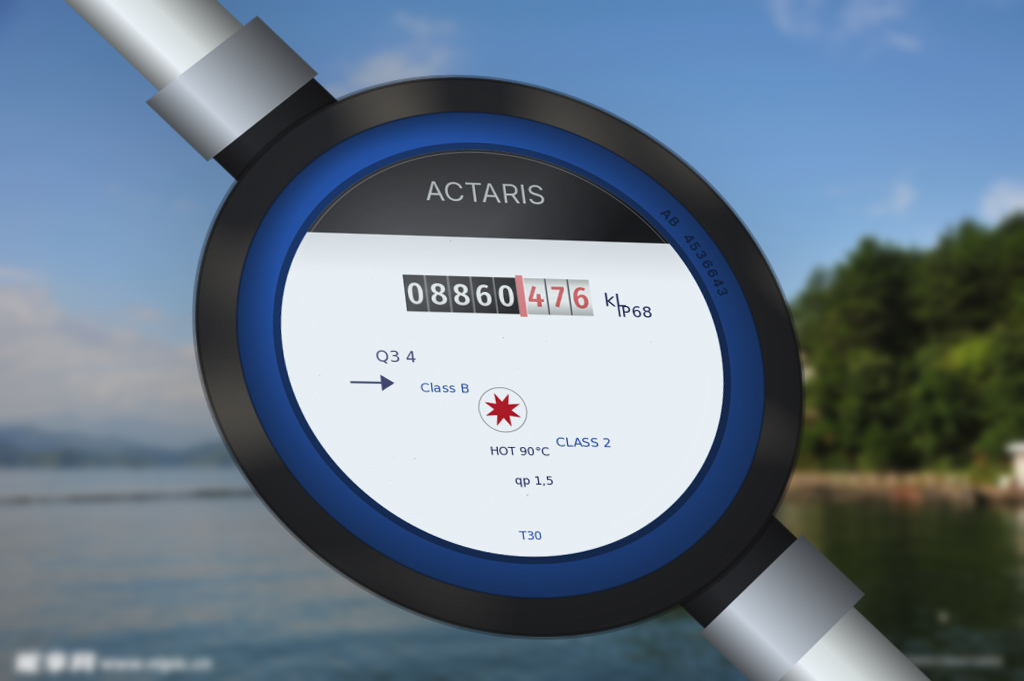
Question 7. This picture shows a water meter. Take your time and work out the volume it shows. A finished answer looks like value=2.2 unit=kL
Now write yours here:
value=8860.476 unit=kL
